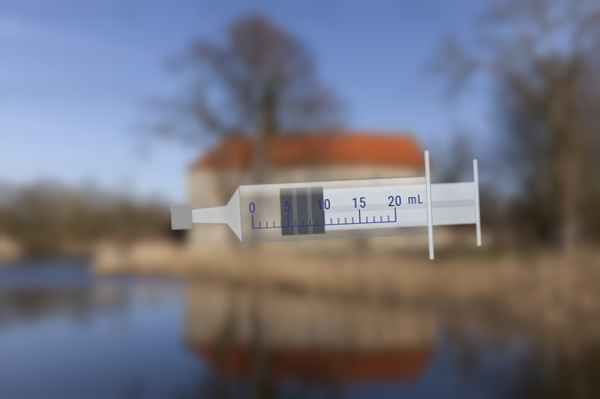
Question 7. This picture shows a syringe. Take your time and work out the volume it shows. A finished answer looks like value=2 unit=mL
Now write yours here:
value=4 unit=mL
